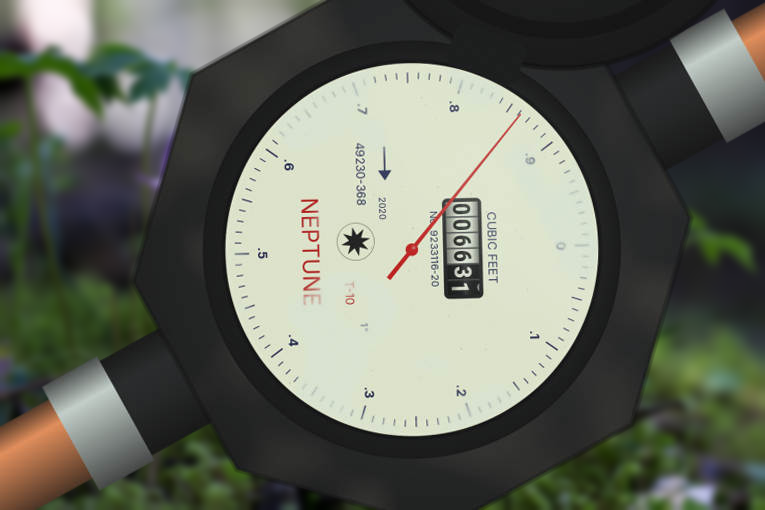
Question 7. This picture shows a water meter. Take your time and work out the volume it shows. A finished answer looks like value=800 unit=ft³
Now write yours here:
value=6630.86 unit=ft³
